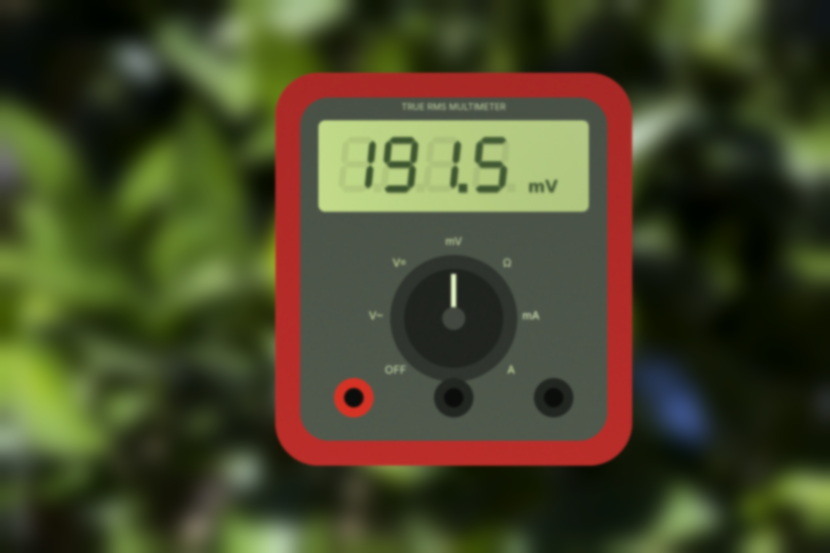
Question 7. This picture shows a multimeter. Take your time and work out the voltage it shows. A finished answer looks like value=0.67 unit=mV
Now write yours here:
value=191.5 unit=mV
